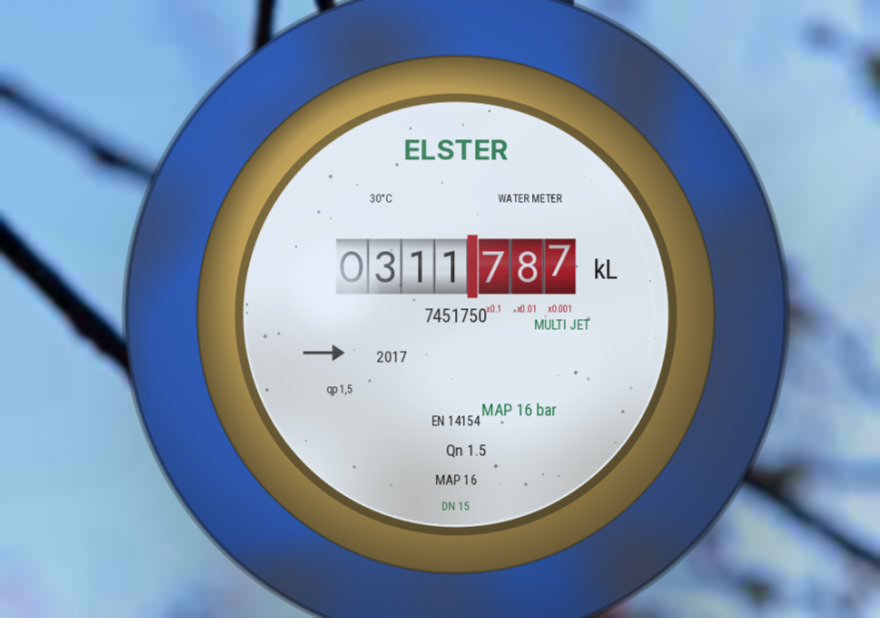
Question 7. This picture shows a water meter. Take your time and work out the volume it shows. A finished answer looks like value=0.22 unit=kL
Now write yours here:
value=311.787 unit=kL
